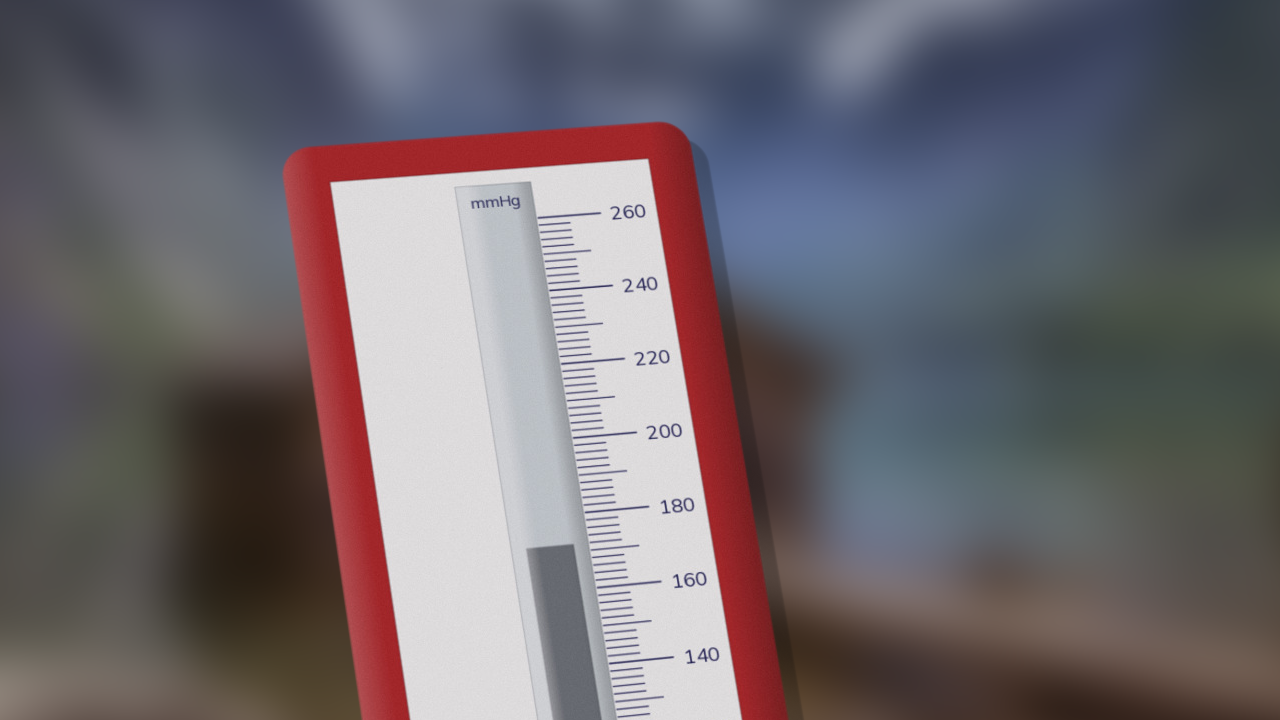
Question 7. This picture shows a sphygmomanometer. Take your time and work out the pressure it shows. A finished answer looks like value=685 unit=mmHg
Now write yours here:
value=172 unit=mmHg
